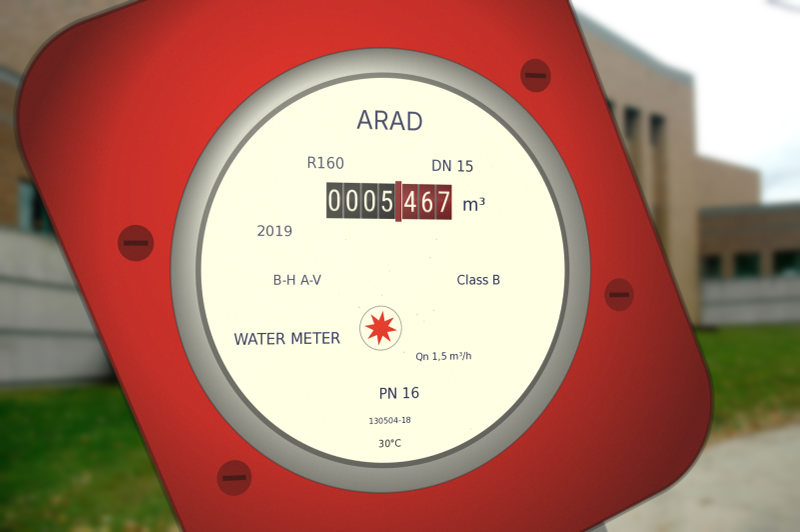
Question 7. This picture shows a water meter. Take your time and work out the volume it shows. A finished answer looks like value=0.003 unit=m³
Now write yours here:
value=5.467 unit=m³
